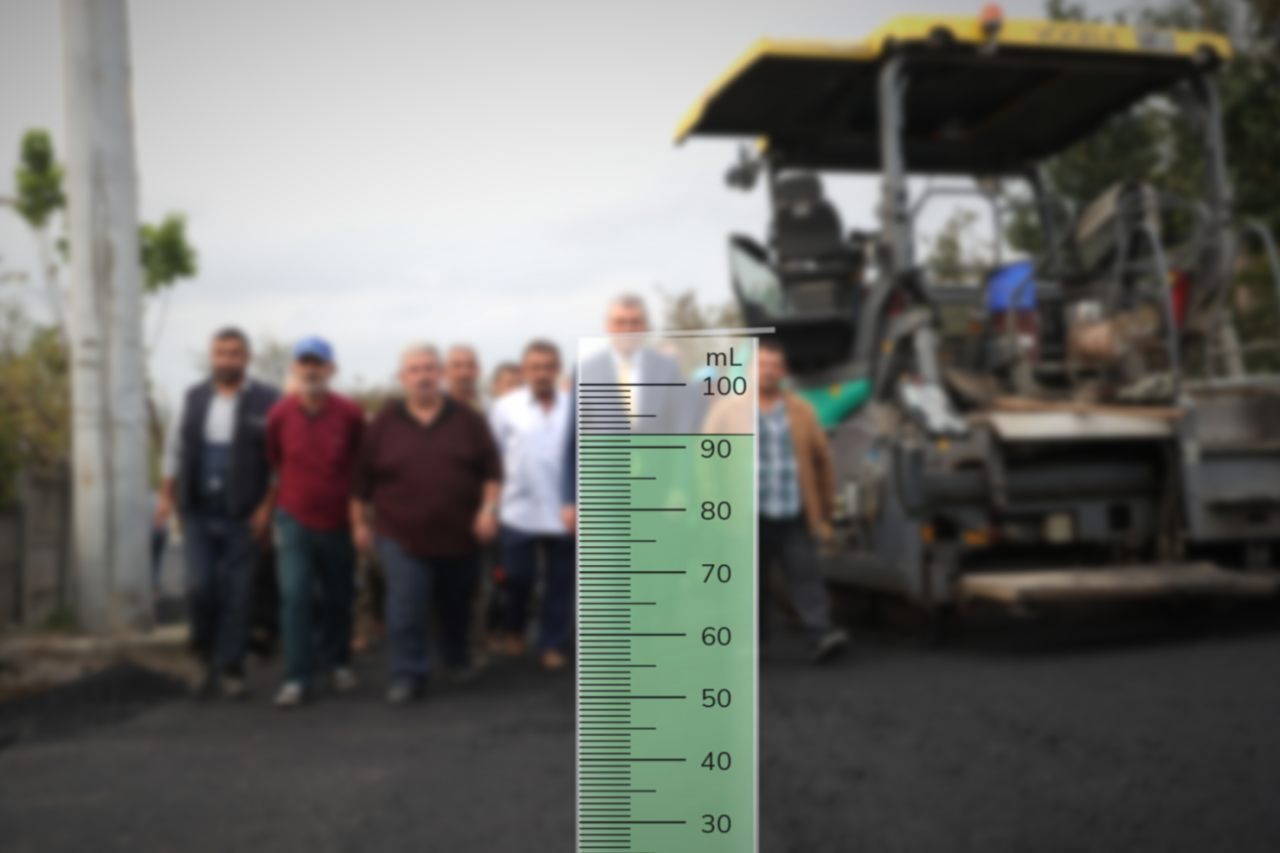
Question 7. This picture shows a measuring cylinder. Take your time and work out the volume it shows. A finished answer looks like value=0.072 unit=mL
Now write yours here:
value=92 unit=mL
